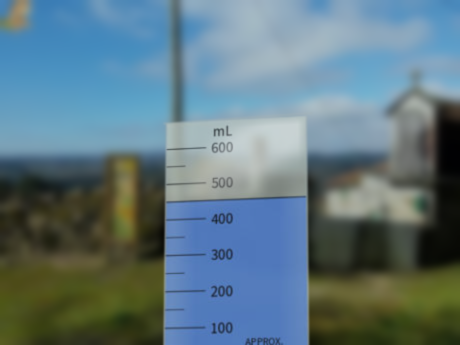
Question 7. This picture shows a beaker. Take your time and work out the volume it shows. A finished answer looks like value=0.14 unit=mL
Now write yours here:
value=450 unit=mL
